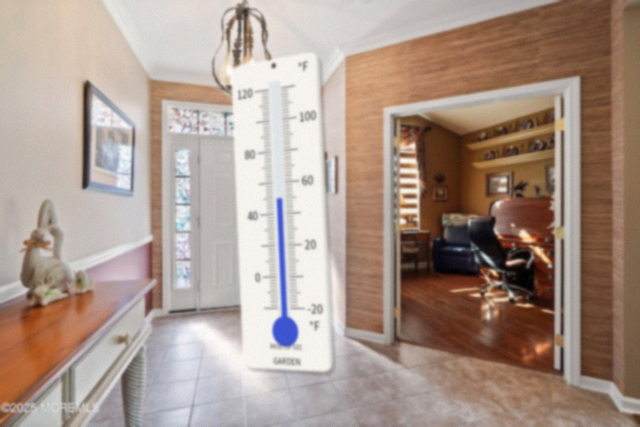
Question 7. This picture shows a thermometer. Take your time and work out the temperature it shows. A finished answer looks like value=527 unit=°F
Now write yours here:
value=50 unit=°F
